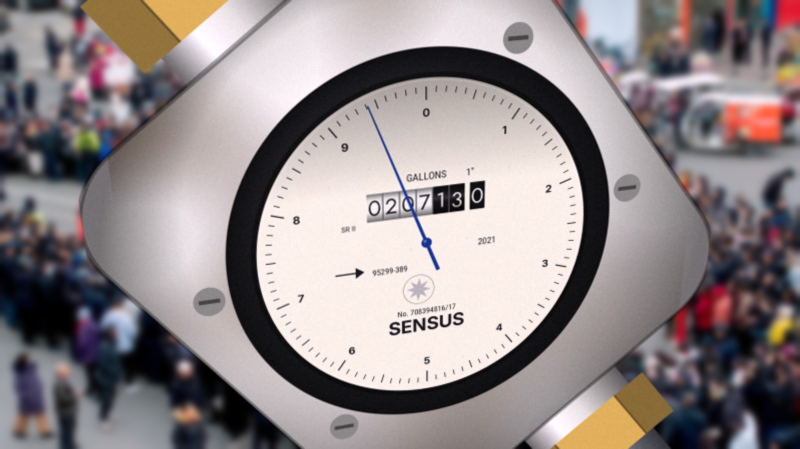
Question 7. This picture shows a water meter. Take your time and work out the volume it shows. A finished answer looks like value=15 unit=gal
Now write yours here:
value=207129.4 unit=gal
